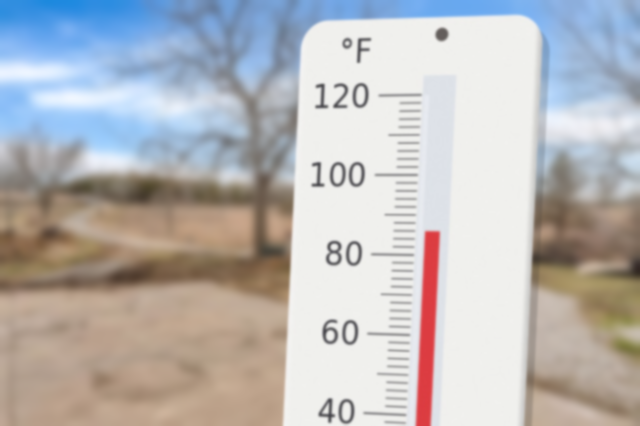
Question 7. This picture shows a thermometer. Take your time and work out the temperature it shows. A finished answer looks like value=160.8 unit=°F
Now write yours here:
value=86 unit=°F
